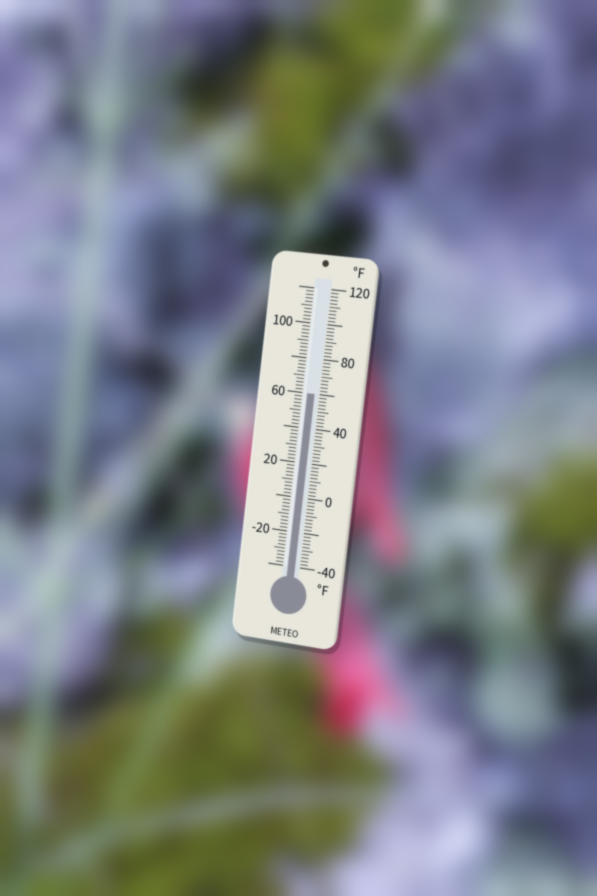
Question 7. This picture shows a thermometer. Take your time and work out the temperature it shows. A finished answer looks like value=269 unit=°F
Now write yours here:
value=60 unit=°F
